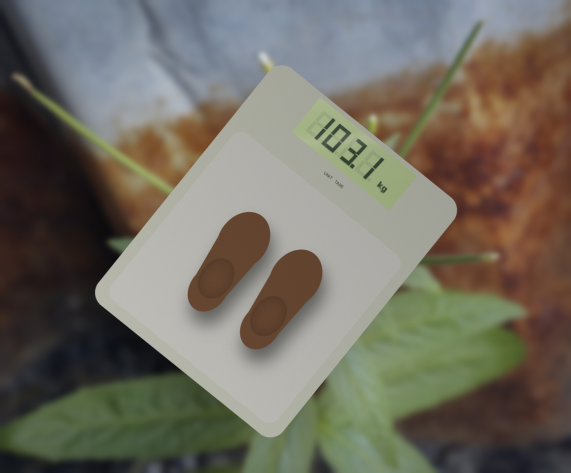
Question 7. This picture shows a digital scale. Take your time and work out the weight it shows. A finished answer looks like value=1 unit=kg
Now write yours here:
value=103.1 unit=kg
